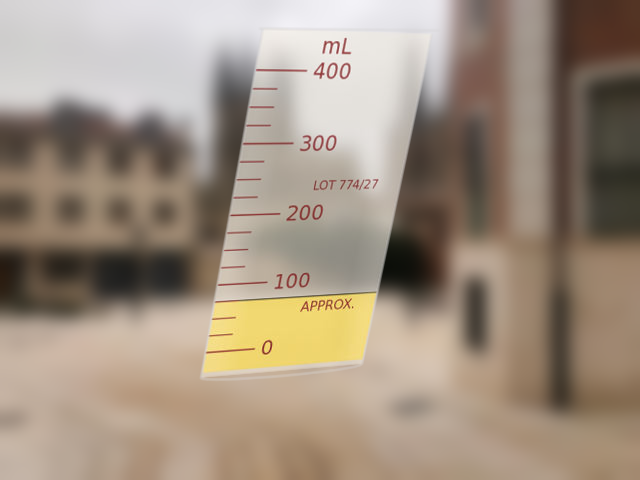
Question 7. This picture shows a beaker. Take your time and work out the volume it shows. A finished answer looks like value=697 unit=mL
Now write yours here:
value=75 unit=mL
